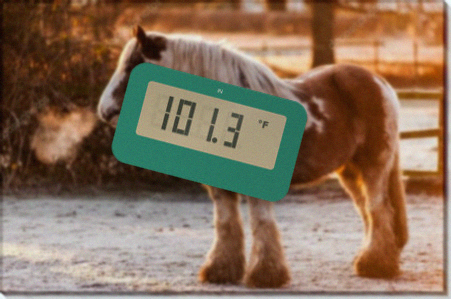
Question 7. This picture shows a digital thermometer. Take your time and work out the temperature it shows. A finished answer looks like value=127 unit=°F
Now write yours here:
value=101.3 unit=°F
